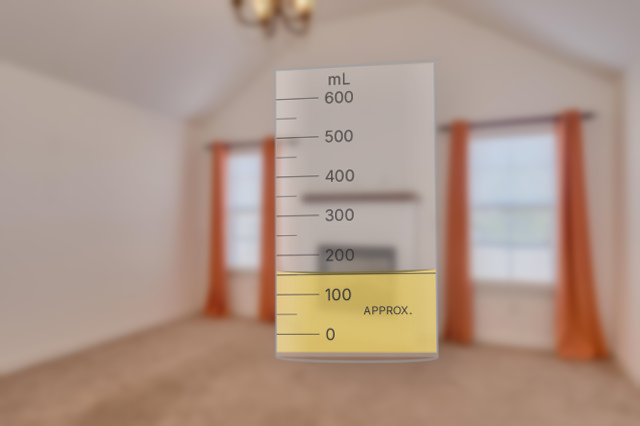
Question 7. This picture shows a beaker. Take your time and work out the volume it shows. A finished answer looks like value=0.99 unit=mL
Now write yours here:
value=150 unit=mL
